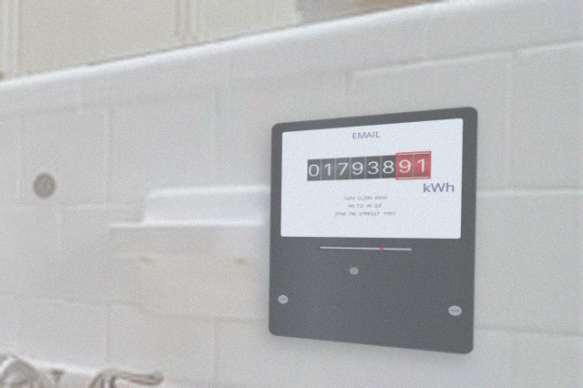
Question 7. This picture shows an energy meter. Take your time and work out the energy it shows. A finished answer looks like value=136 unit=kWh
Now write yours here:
value=17938.91 unit=kWh
